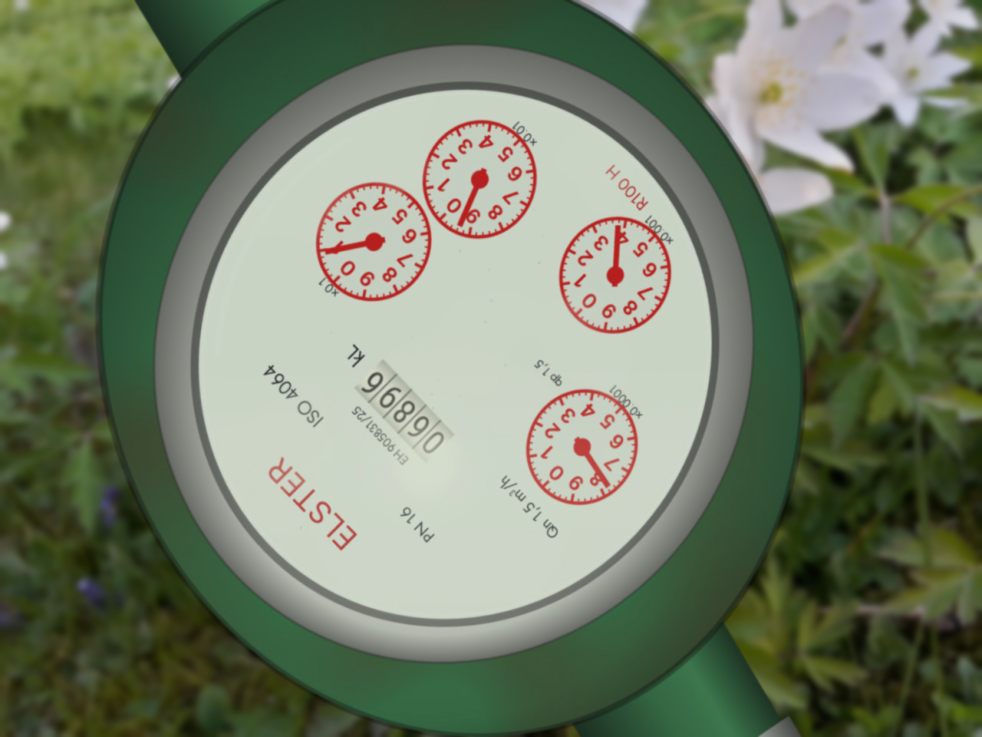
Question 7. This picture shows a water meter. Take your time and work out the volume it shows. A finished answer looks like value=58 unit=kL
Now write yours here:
value=6896.0937 unit=kL
